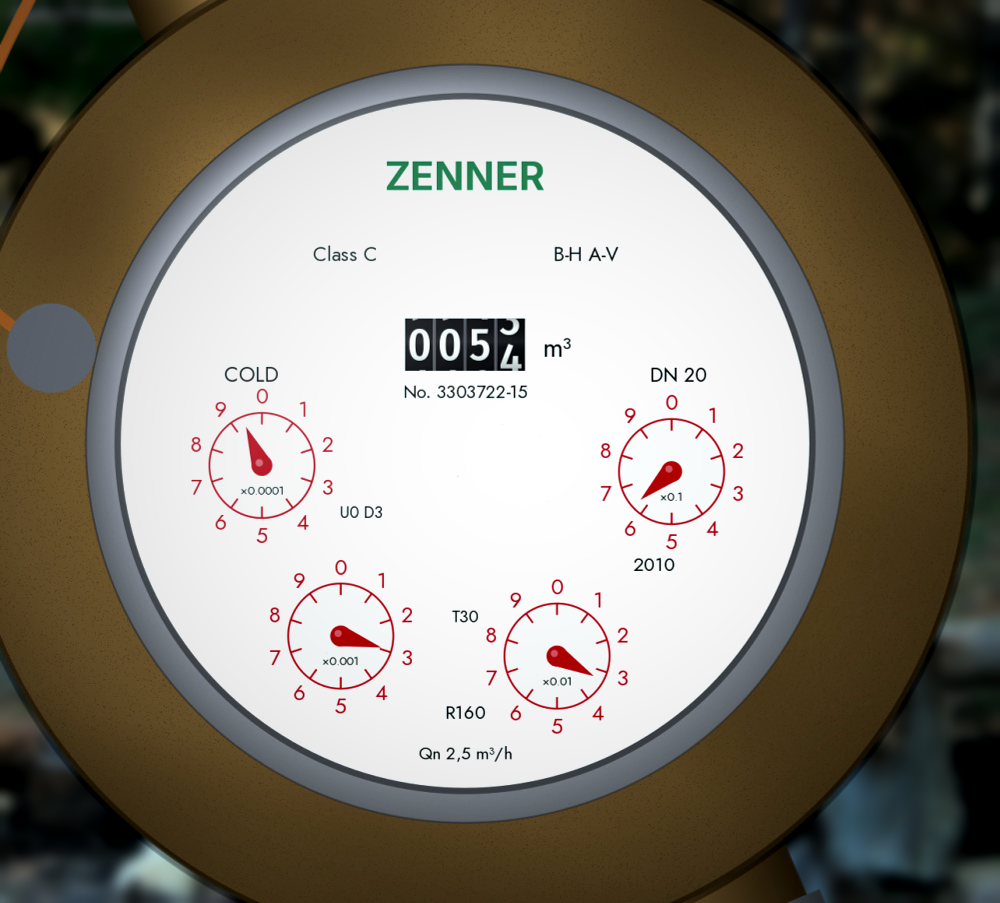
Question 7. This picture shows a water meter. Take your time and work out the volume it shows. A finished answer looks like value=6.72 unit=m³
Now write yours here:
value=53.6329 unit=m³
